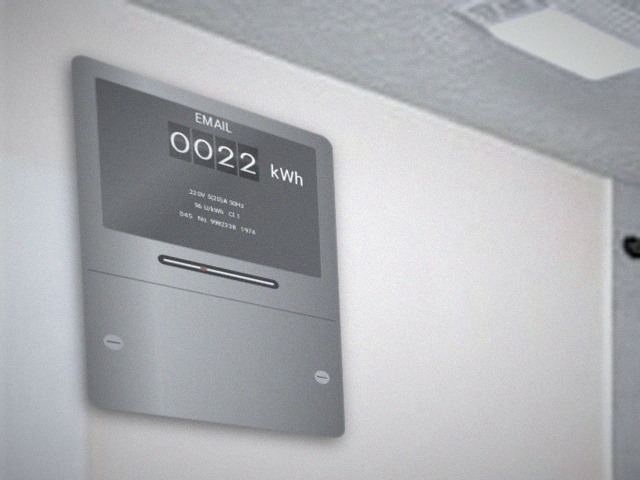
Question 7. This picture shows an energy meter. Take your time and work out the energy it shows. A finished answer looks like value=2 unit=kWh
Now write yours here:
value=22 unit=kWh
